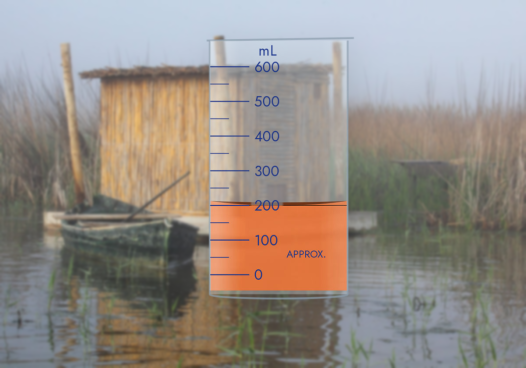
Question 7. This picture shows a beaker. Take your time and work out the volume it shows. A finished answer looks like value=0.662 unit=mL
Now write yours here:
value=200 unit=mL
